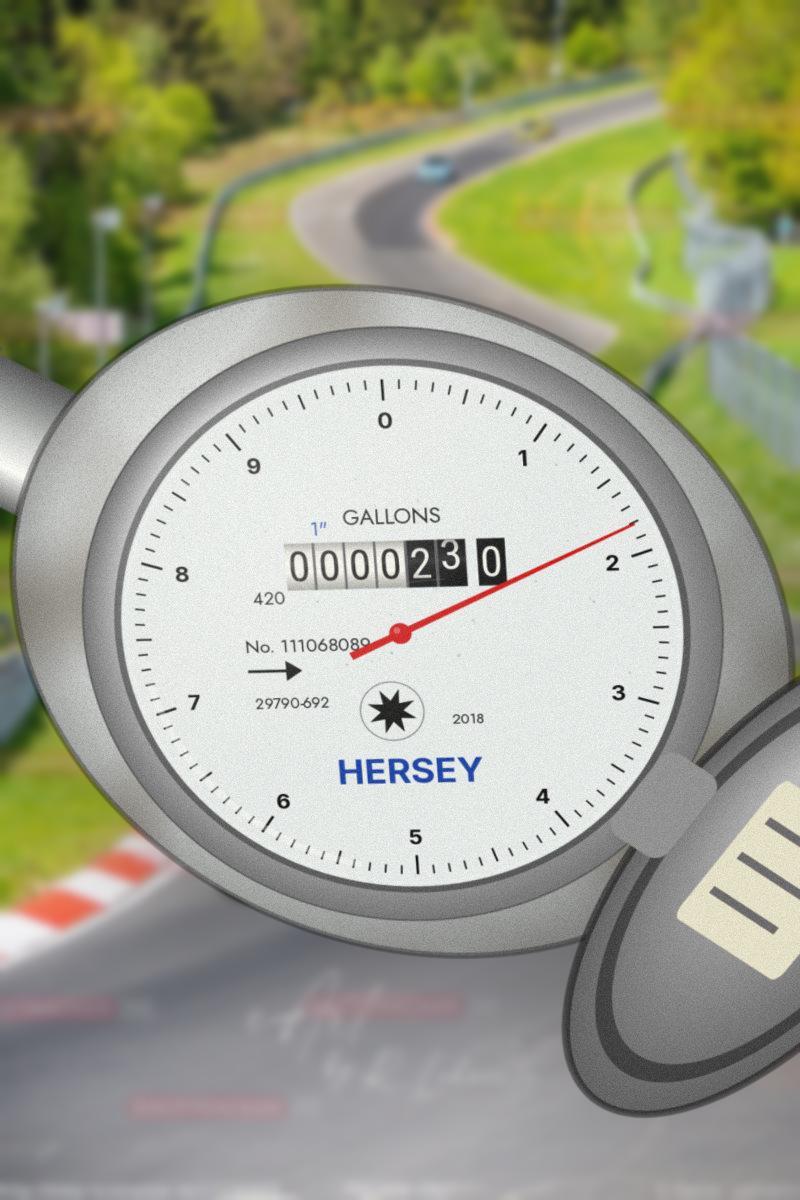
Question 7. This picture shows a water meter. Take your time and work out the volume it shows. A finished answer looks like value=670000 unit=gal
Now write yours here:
value=231.8 unit=gal
